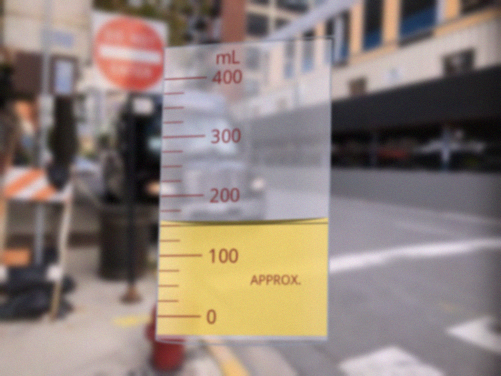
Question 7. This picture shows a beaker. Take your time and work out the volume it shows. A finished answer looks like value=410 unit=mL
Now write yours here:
value=150 unit=mL
